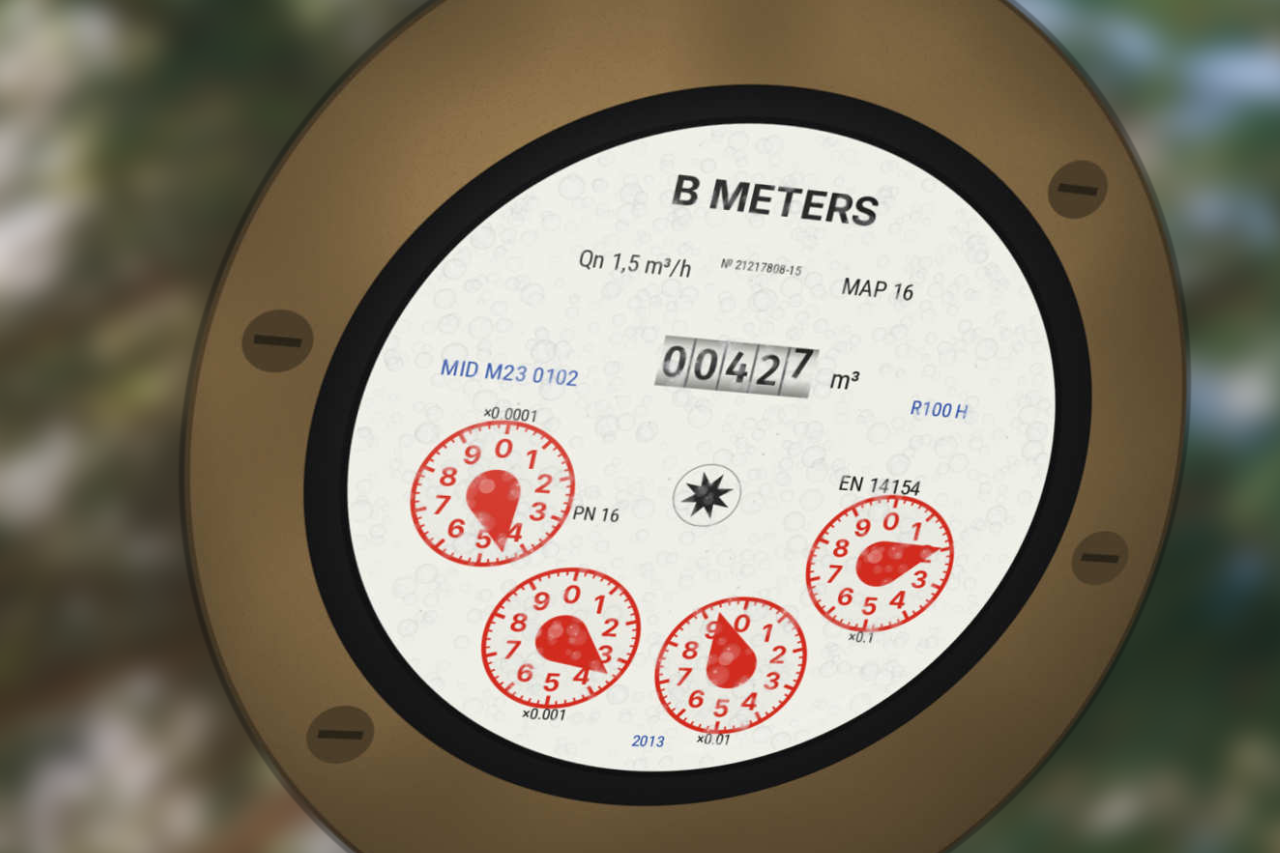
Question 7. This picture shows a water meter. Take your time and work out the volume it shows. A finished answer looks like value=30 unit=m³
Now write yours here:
value=427.1934 unit=m³
